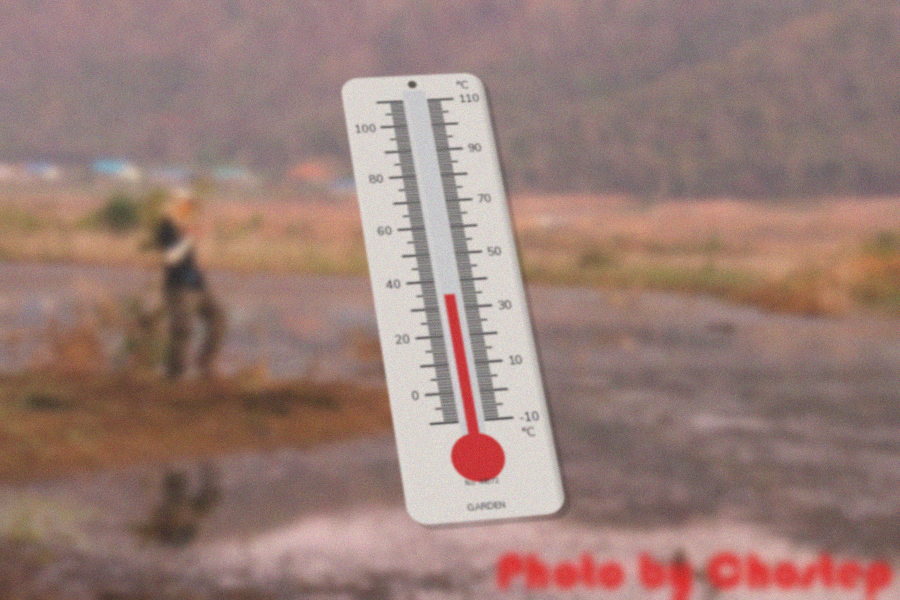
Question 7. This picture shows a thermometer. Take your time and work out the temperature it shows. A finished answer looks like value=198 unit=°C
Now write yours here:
value=35 unit=°C
